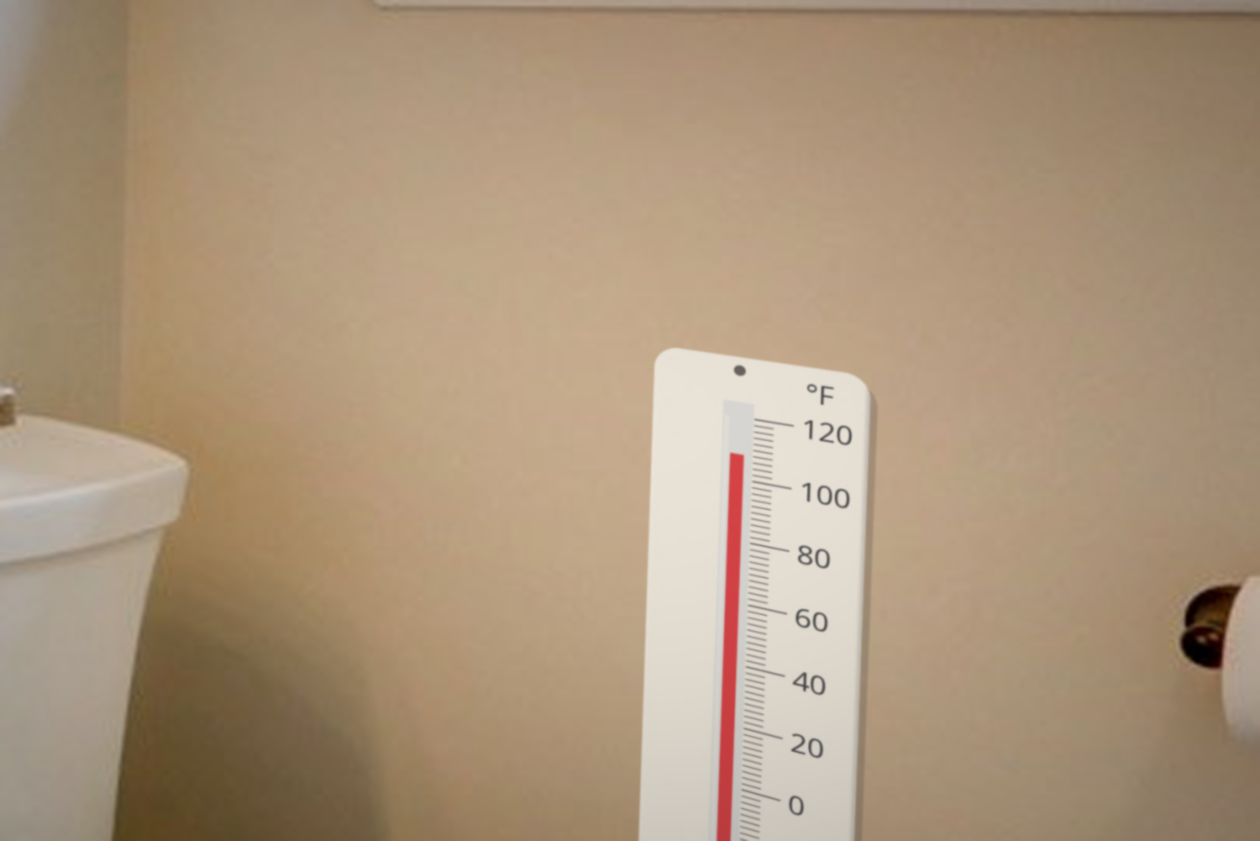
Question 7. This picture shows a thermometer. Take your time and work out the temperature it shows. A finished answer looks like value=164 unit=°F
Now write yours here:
value=108 unit=°F
